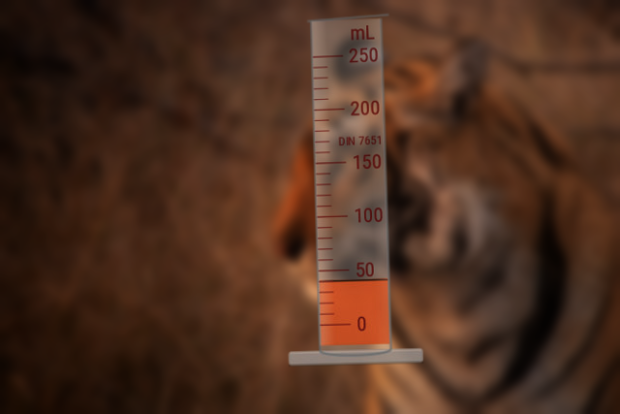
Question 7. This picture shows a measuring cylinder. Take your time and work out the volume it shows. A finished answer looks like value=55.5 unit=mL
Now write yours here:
value=40 unit=mL
